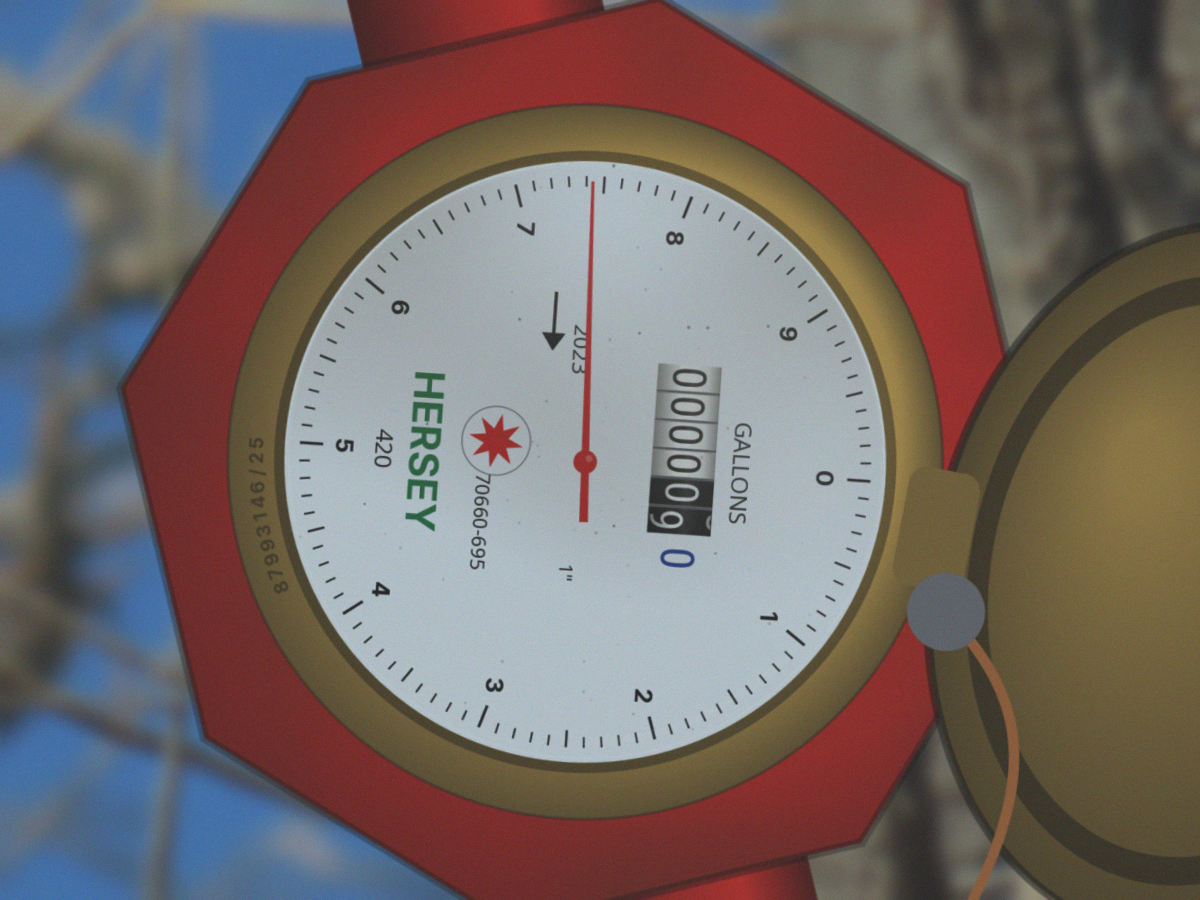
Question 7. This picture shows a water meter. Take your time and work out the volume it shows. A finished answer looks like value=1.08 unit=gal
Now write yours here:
value=87.4 unit=gal
